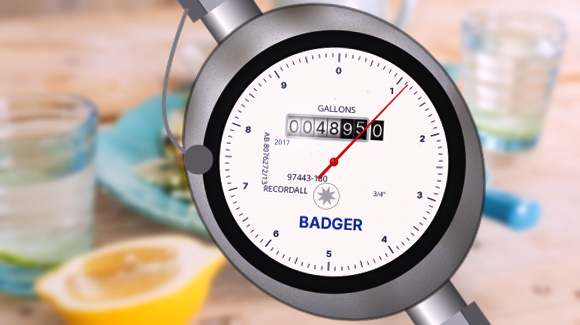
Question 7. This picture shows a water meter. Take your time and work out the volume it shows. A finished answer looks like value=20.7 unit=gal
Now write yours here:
value=48951.1 unit=gal
